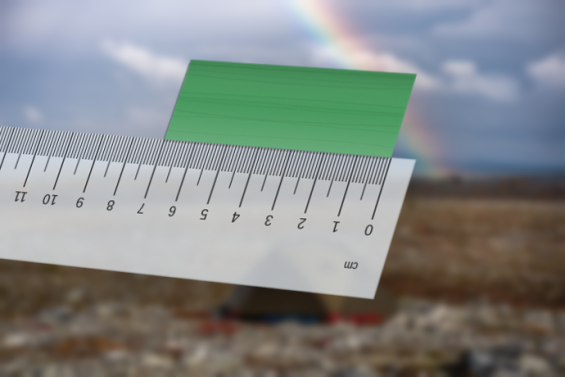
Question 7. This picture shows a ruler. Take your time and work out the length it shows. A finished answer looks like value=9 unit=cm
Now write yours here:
value=7 unit=cm
